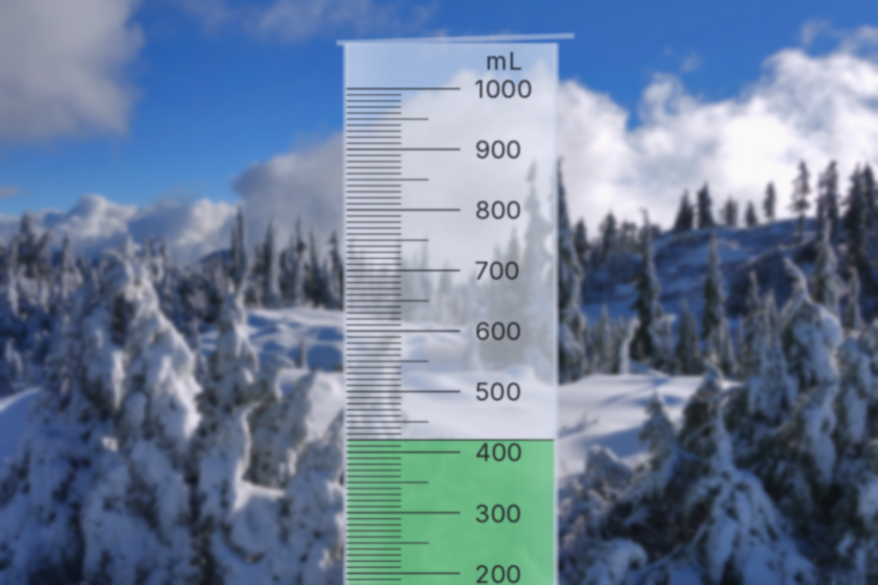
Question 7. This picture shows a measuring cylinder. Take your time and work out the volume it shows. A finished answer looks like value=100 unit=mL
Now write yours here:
value=420 unit=mL
